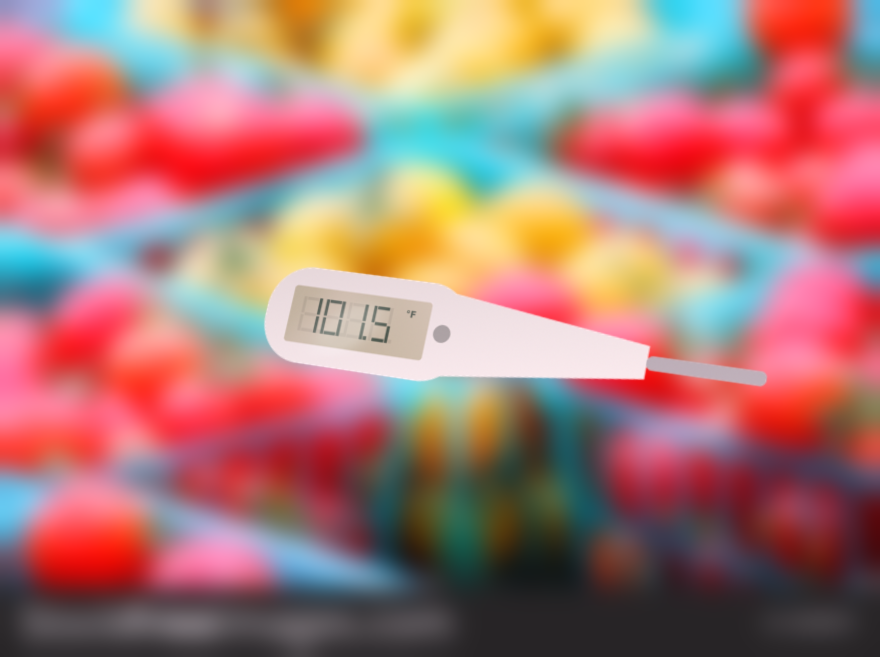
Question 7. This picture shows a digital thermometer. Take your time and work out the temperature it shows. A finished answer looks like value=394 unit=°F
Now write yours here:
value=101.5 unit=°F
